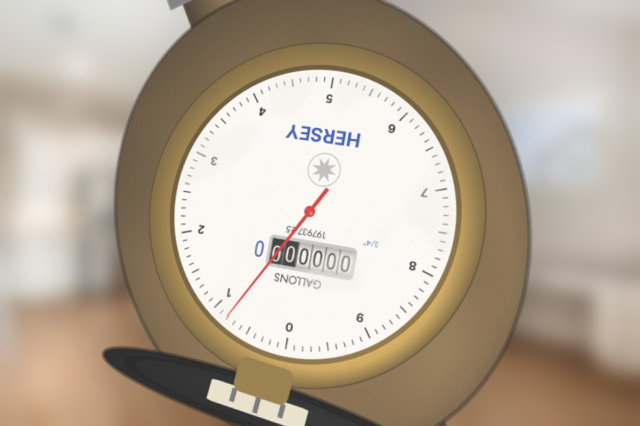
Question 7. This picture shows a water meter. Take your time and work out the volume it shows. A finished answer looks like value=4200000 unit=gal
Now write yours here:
value=0.8 unit=gal
